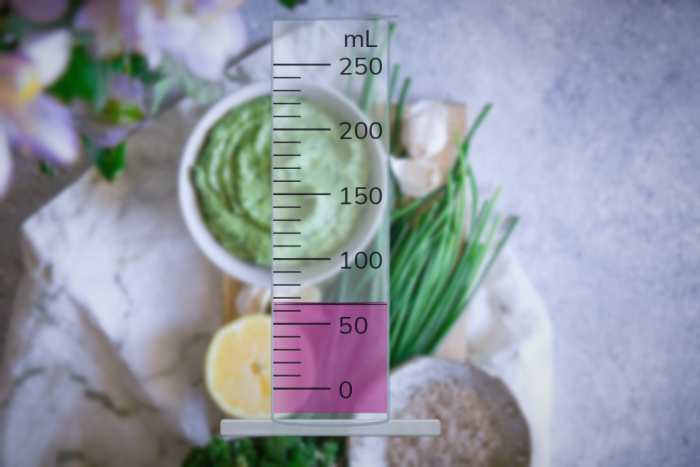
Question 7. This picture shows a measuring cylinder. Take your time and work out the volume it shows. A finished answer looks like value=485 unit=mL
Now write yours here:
value=65 unit=mL
